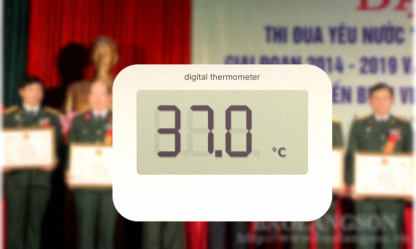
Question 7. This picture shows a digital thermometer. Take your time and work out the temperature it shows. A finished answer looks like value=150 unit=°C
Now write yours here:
value=37.0 unit=°C
